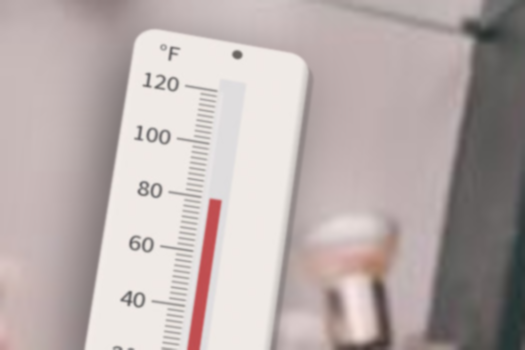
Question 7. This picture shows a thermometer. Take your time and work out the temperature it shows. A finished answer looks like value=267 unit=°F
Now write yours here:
value=80 unit=°F
